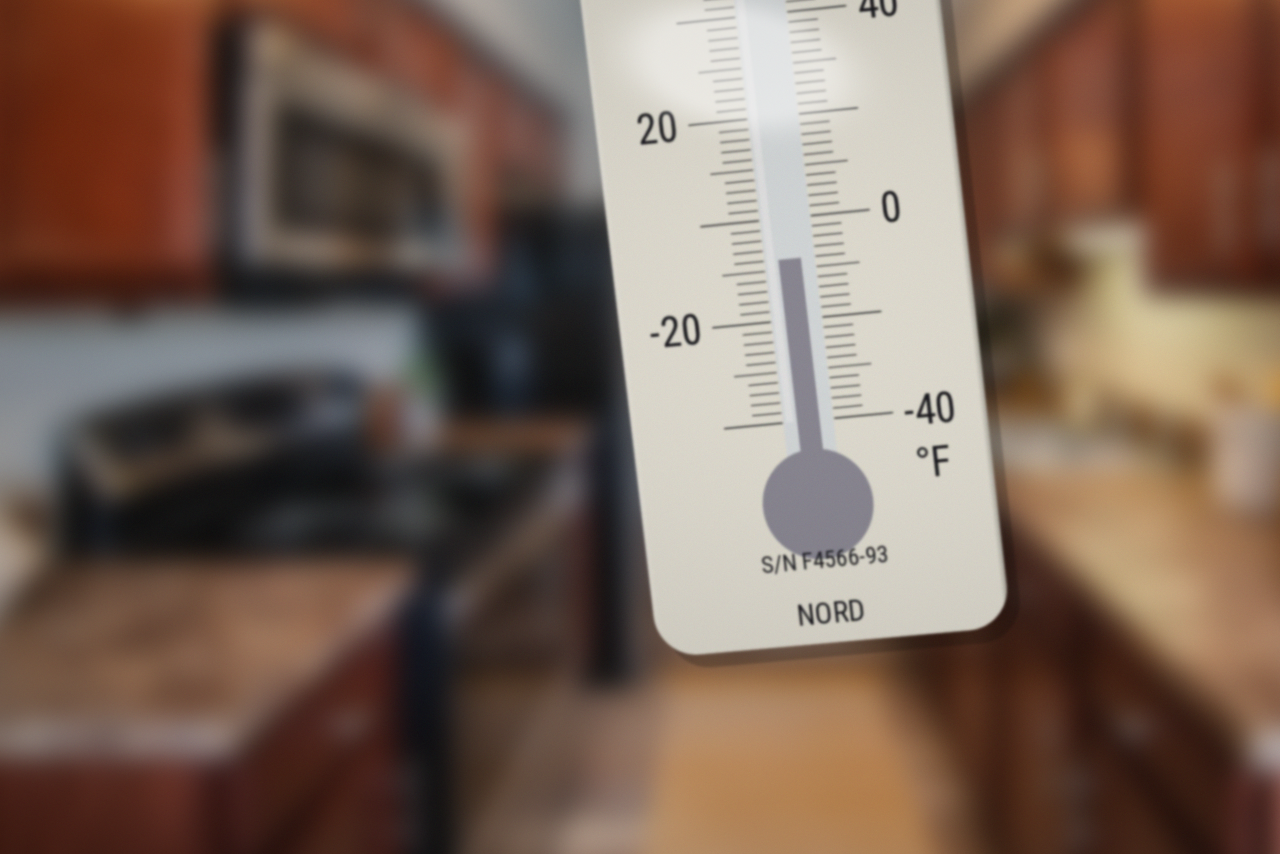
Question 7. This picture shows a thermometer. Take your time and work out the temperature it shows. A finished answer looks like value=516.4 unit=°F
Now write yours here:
value=-8 unit=°F
